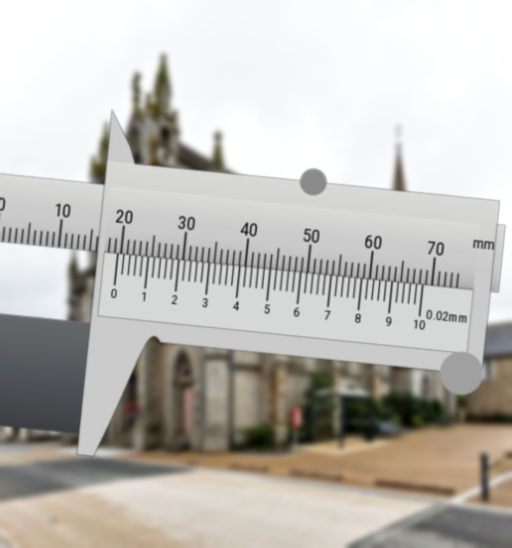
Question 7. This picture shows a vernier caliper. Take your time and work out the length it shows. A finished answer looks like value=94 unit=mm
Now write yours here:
value=19.5 unit=mm
